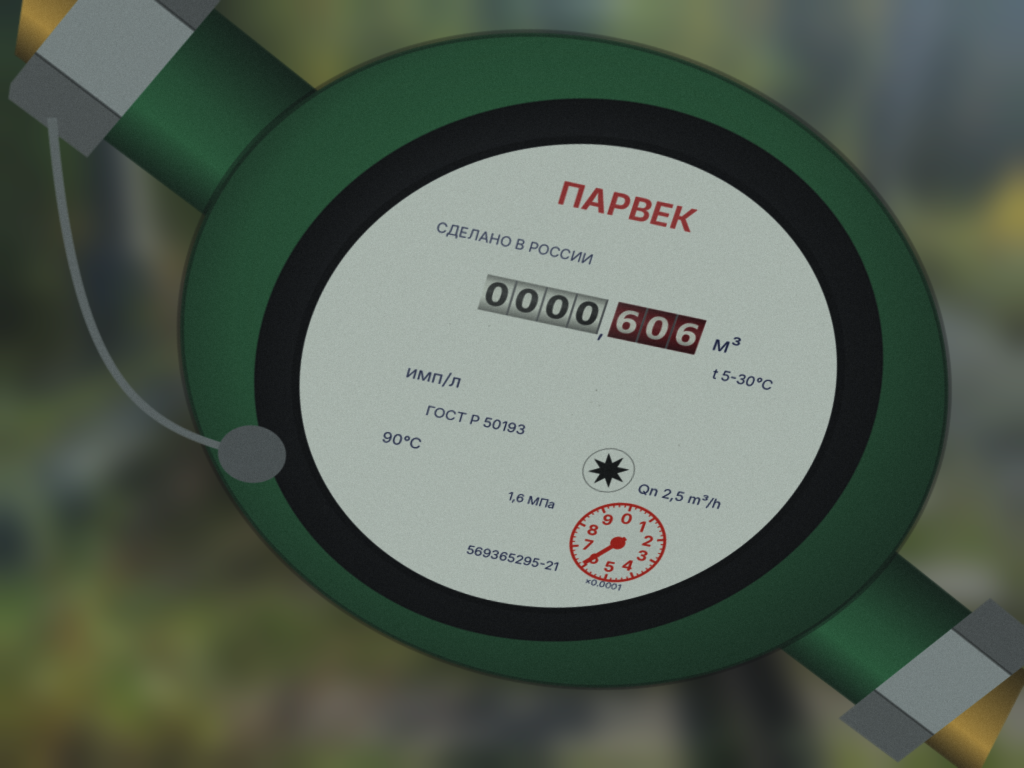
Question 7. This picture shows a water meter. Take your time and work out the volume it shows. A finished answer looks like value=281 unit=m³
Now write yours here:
value=0.6066 unit=m³
